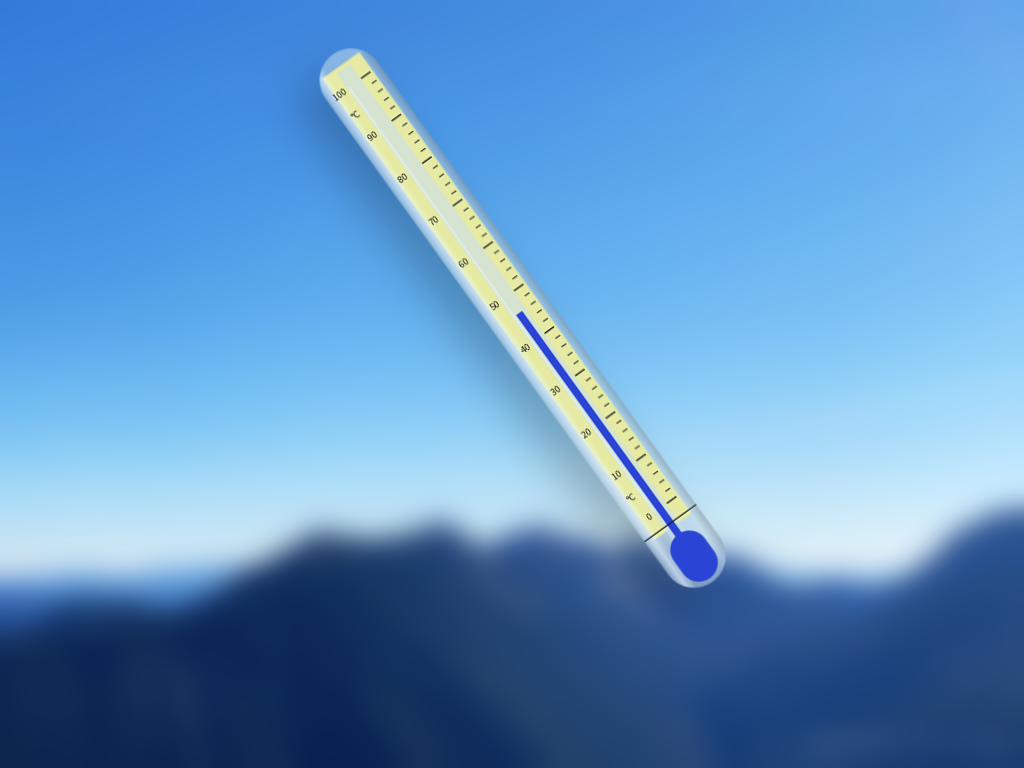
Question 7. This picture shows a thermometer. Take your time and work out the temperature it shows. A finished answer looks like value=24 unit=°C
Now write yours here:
value=46 unit=°C
